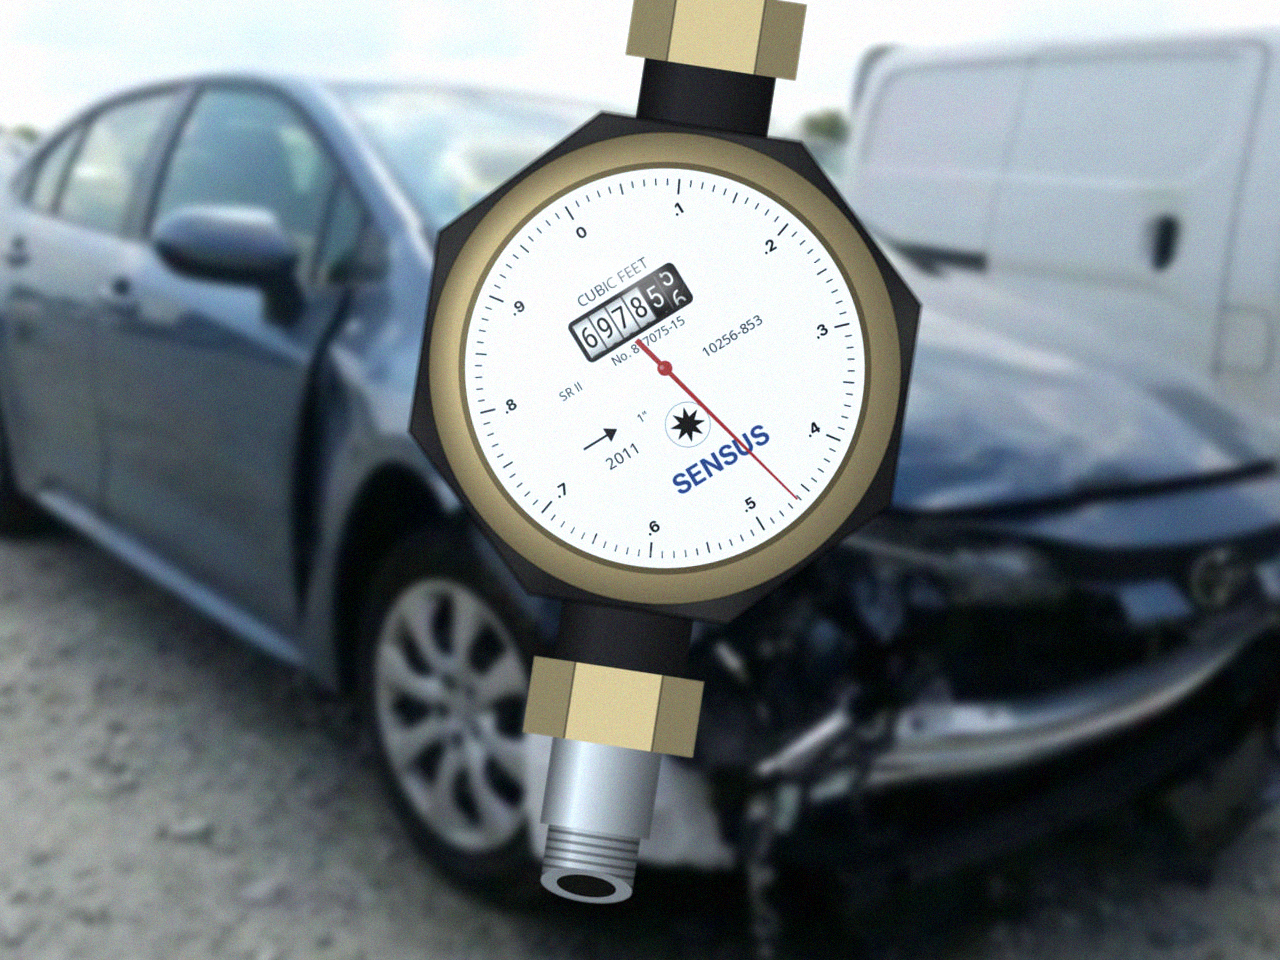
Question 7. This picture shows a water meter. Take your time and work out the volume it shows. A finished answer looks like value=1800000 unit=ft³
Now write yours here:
value=697855.46 unit=ft³
